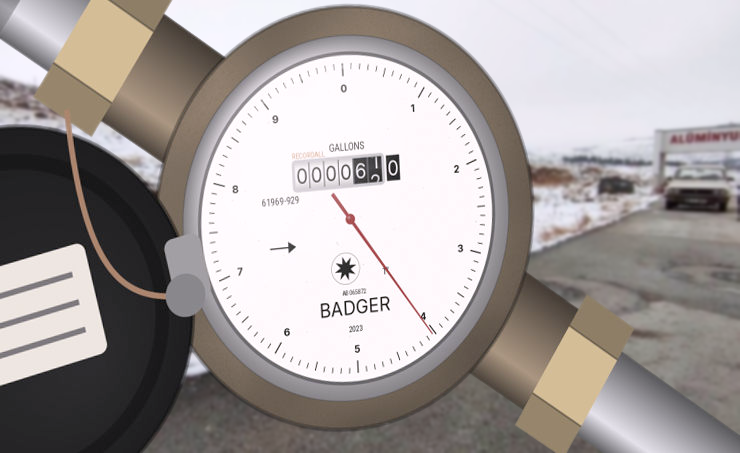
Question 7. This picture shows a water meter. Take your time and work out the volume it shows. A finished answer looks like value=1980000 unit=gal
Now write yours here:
value=614.0 unit=gal
